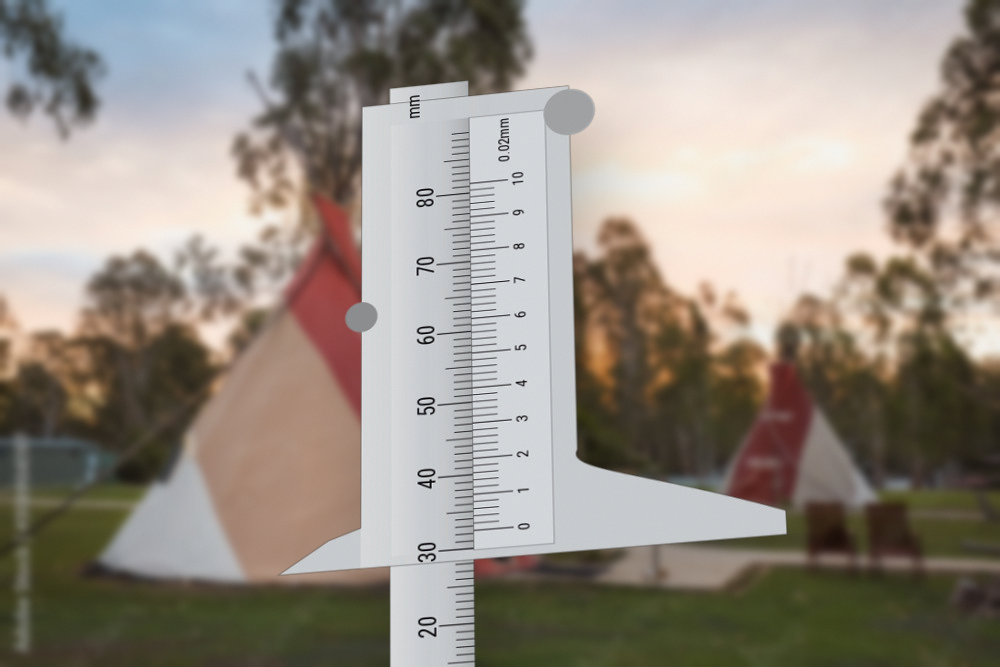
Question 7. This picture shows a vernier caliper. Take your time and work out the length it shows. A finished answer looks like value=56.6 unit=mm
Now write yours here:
value=32.4 unit=mm
